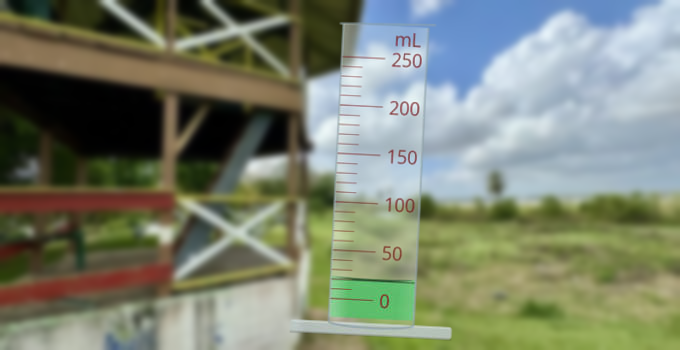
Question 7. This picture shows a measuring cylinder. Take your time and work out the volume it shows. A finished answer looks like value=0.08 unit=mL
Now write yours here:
value=20 unit=mL
